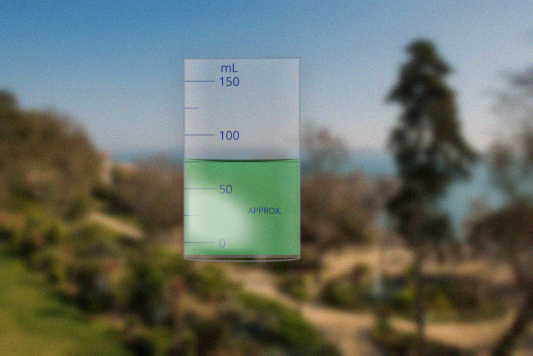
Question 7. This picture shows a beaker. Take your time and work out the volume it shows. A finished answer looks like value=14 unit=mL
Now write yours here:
value=75 unit=mL
